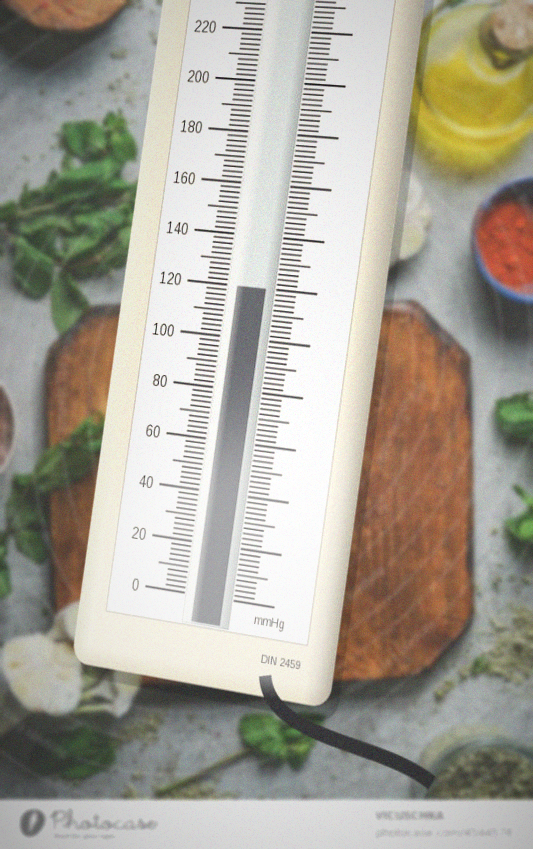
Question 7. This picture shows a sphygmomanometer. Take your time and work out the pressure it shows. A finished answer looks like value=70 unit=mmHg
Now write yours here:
value=120 unit=mmHg
